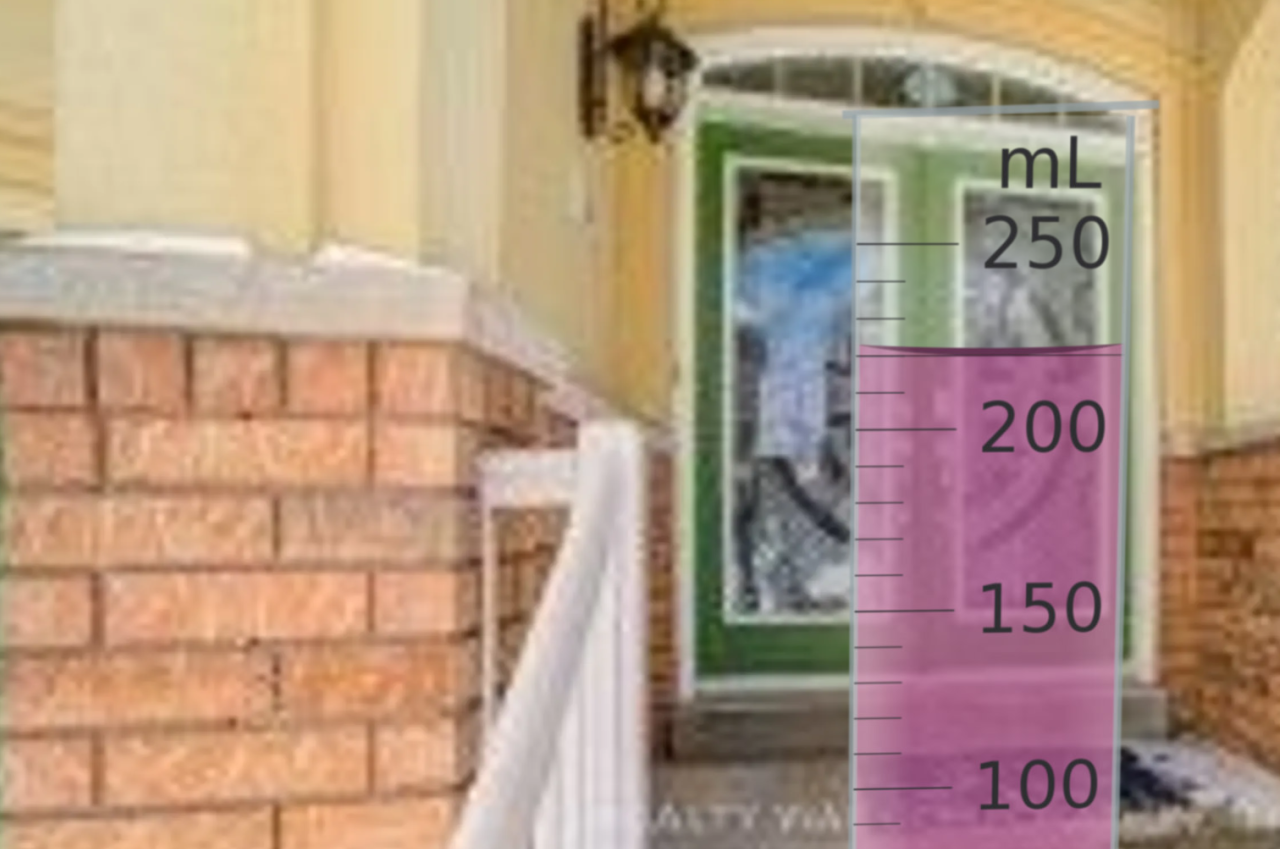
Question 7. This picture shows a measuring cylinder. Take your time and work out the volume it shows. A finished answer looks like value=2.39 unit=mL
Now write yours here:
value=220 unit=mL
